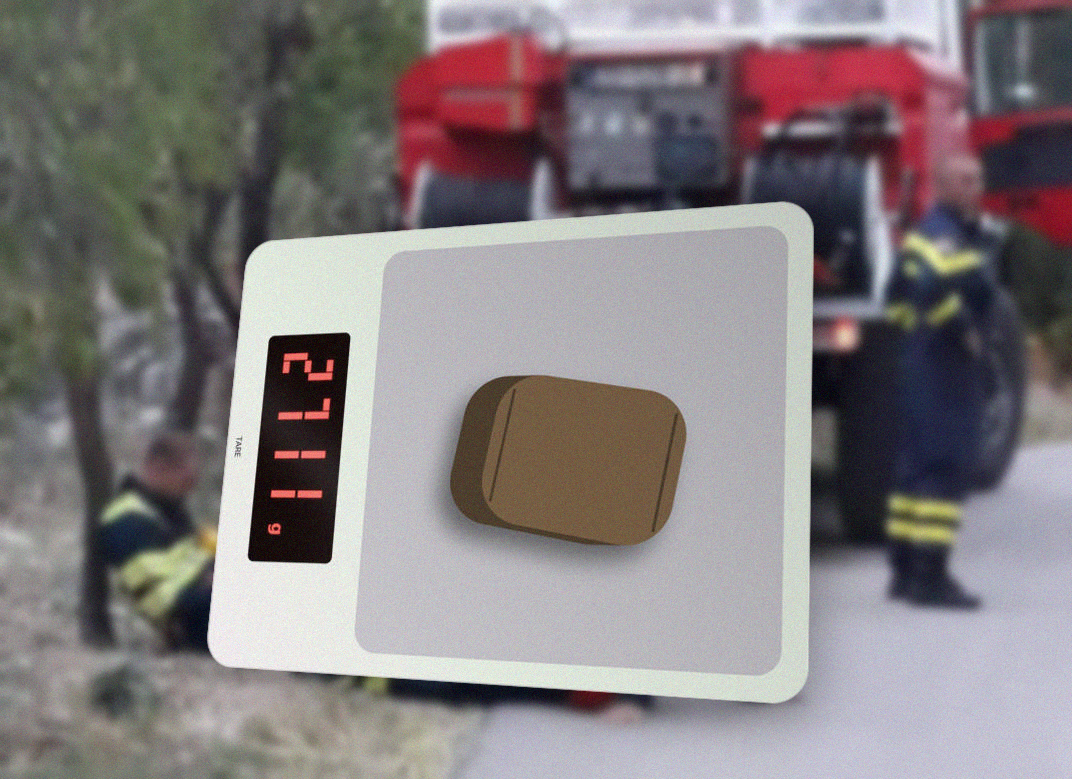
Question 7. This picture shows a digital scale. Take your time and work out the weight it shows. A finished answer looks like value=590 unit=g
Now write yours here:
value=2711 unit=g
